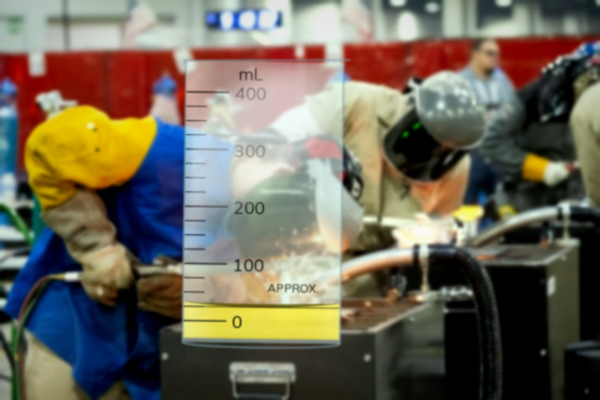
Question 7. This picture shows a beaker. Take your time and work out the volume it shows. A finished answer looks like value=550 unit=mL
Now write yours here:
value=25 unit=mL
